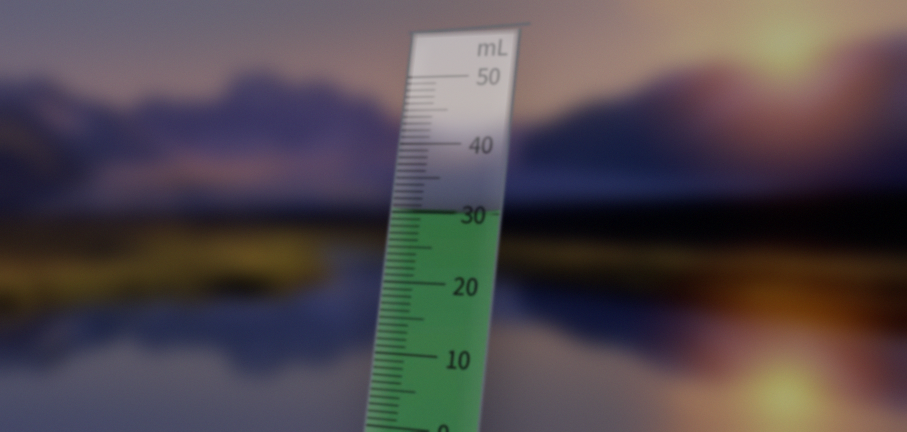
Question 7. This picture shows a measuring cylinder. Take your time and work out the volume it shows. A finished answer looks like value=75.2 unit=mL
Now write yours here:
value=30 unit=mL
